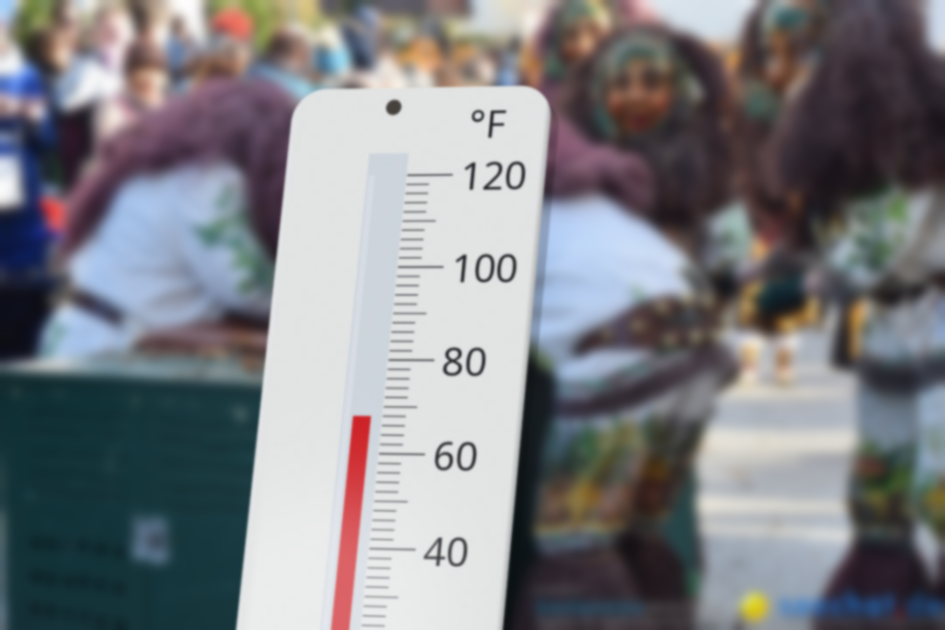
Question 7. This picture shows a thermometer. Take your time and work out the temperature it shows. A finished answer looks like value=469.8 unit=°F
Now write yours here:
value=68 unit=°F
